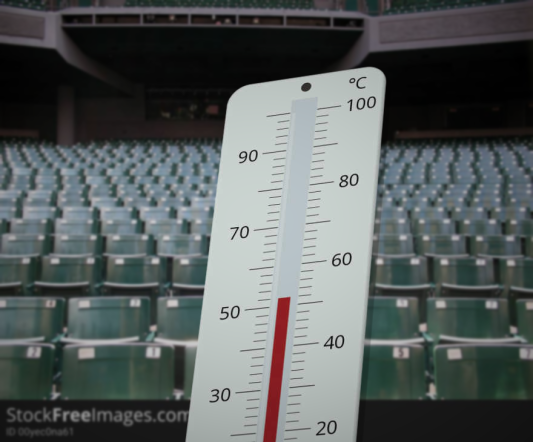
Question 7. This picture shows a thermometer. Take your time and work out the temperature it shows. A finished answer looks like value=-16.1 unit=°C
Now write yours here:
value=52 unit=°C
